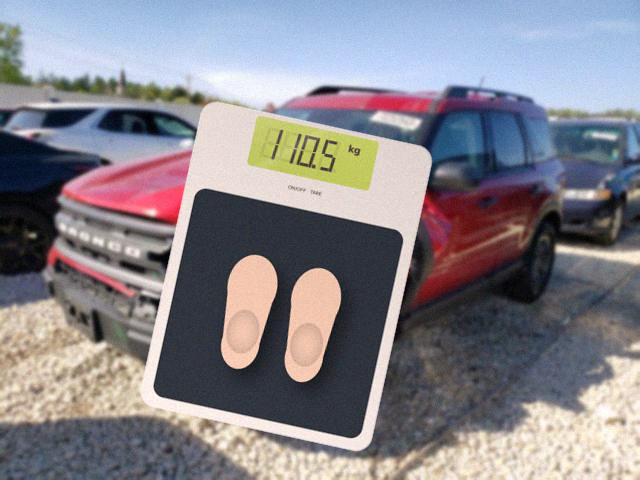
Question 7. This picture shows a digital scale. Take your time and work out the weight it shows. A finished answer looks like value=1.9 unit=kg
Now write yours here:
value=110.5 unit=kg
